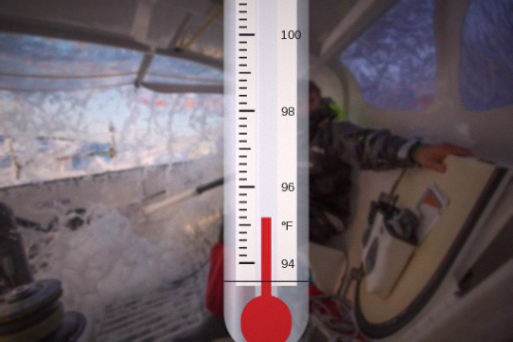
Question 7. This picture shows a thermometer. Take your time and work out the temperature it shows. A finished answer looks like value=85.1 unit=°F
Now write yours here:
value=95.2 unit=°F
